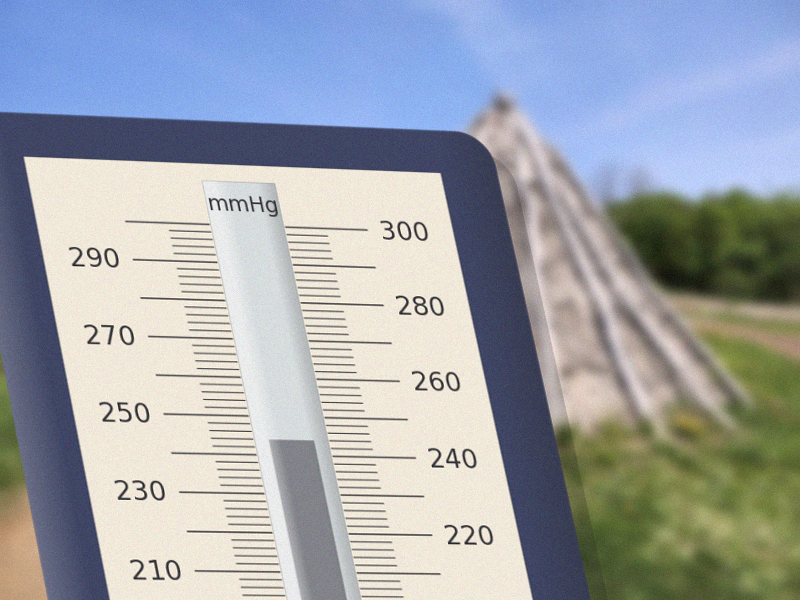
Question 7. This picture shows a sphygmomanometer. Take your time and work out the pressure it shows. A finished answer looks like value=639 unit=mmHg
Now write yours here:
value=244 unit=mmHg
